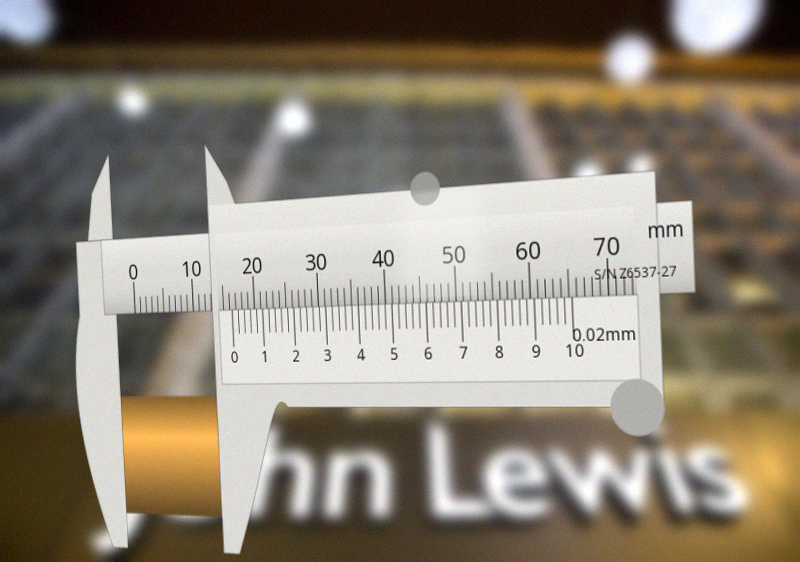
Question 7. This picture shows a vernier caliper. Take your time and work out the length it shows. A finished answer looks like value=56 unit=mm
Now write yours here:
value=16.4 unit=mm
